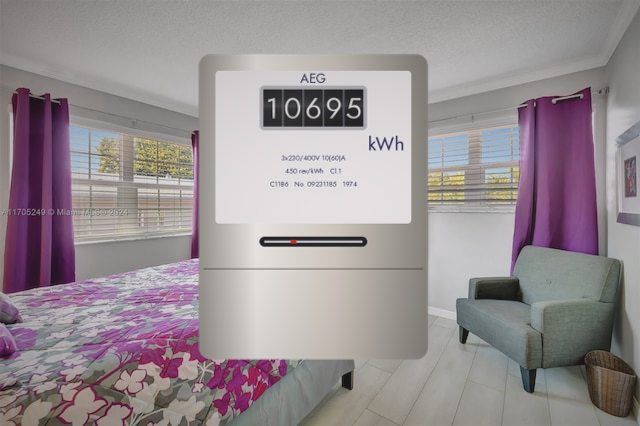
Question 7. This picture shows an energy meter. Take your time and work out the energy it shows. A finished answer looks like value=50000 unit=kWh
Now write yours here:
value=10695 unit=kWh
